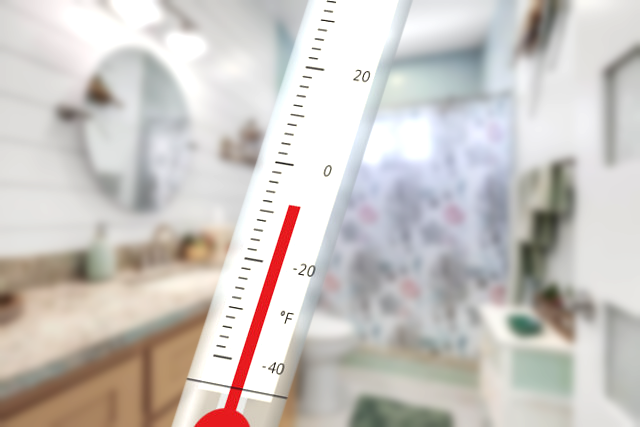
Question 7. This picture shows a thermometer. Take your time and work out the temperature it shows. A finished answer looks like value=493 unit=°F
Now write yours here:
value=-8 unit=°F
